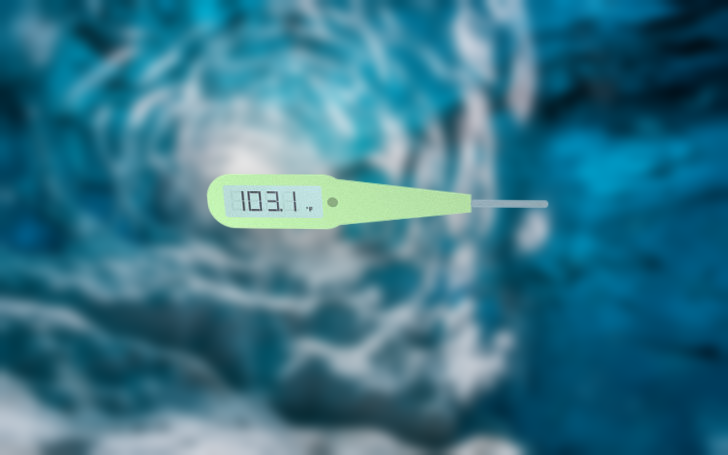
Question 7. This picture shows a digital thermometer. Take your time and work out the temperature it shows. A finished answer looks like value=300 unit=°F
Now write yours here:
value=103.1 unit=°F
